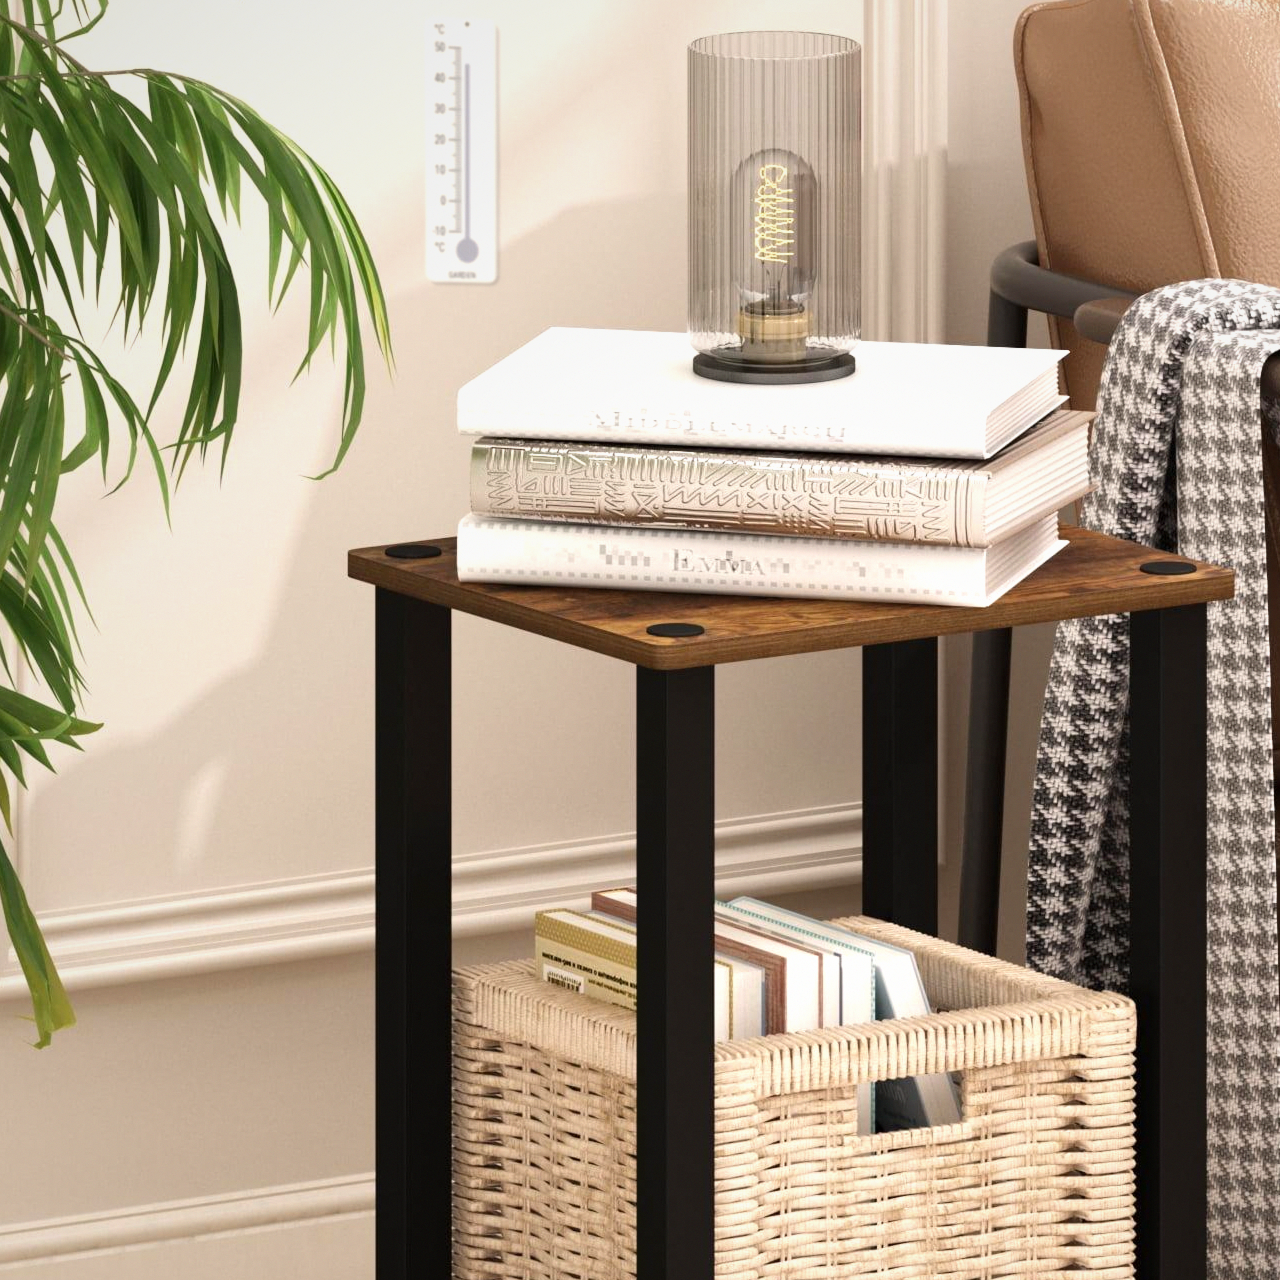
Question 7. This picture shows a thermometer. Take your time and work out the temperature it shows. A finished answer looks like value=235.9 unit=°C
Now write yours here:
value=45 unit=°C
